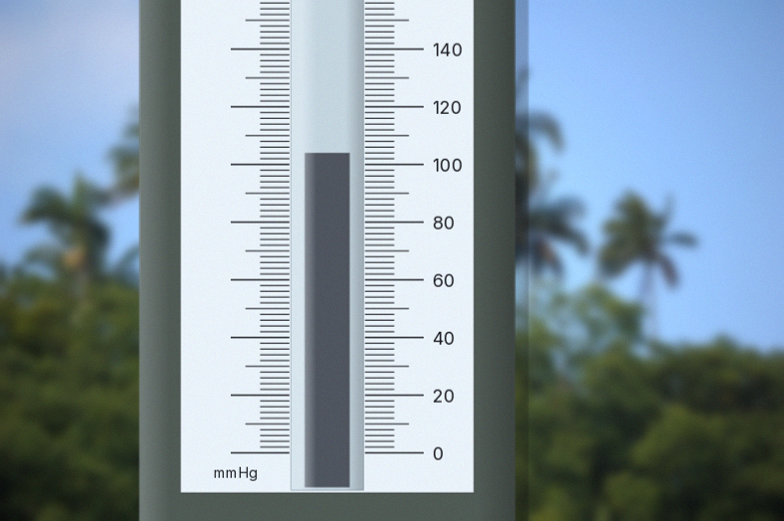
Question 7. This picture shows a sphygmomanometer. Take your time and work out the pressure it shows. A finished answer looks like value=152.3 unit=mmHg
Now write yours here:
value=104 unit=mmHg
